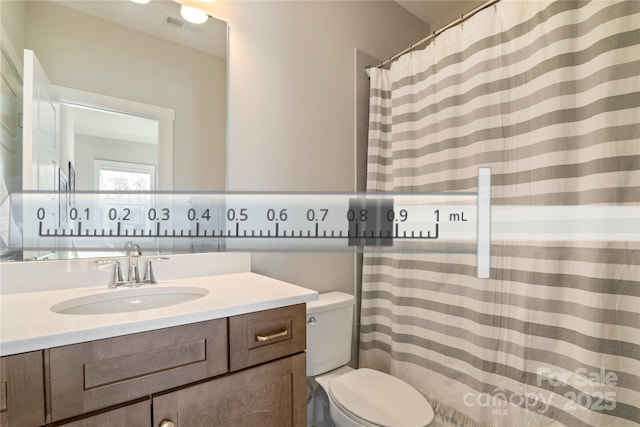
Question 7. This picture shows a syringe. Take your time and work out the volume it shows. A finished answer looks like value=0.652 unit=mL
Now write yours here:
value=0.78 unit=mL
